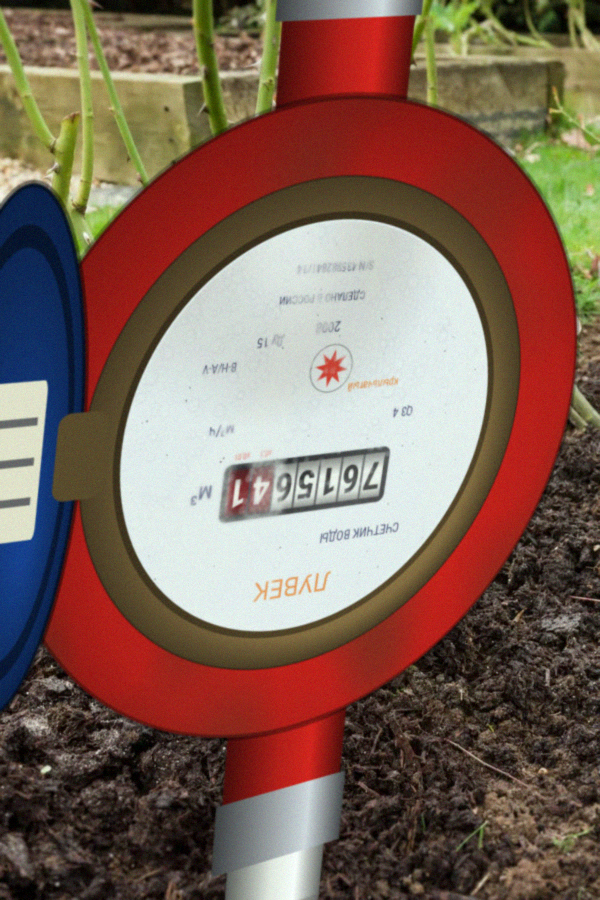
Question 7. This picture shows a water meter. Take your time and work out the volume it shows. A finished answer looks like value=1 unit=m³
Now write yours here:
value=76156.41 unit=m³
